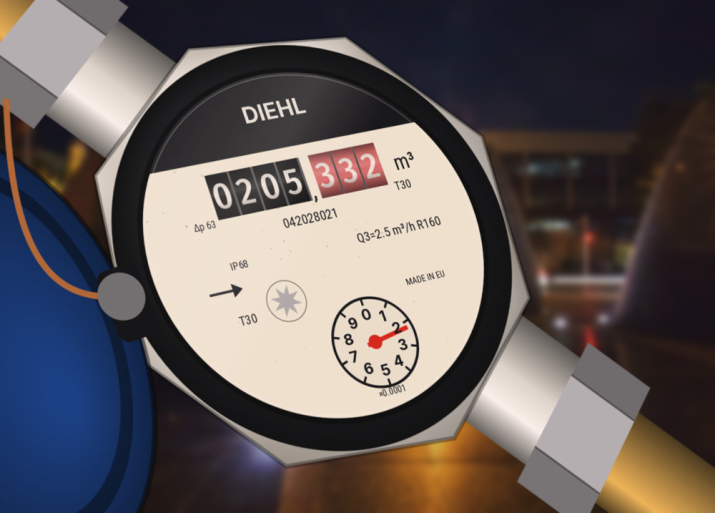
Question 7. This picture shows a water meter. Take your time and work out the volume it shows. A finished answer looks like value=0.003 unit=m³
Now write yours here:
value=205.3322 unit=m³
